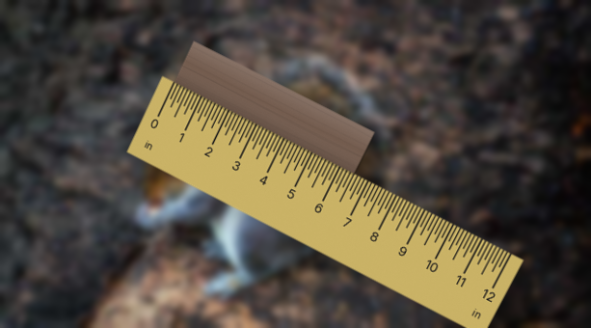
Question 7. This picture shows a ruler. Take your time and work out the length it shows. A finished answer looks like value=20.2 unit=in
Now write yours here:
value=6.5 unit=in
